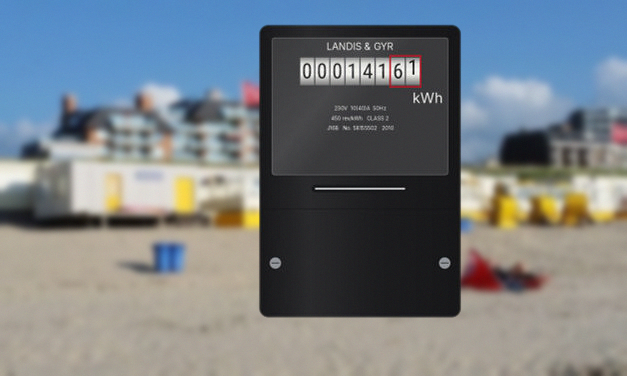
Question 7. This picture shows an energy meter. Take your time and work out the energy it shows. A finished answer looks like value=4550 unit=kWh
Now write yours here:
value=141.61 unit=kWh
